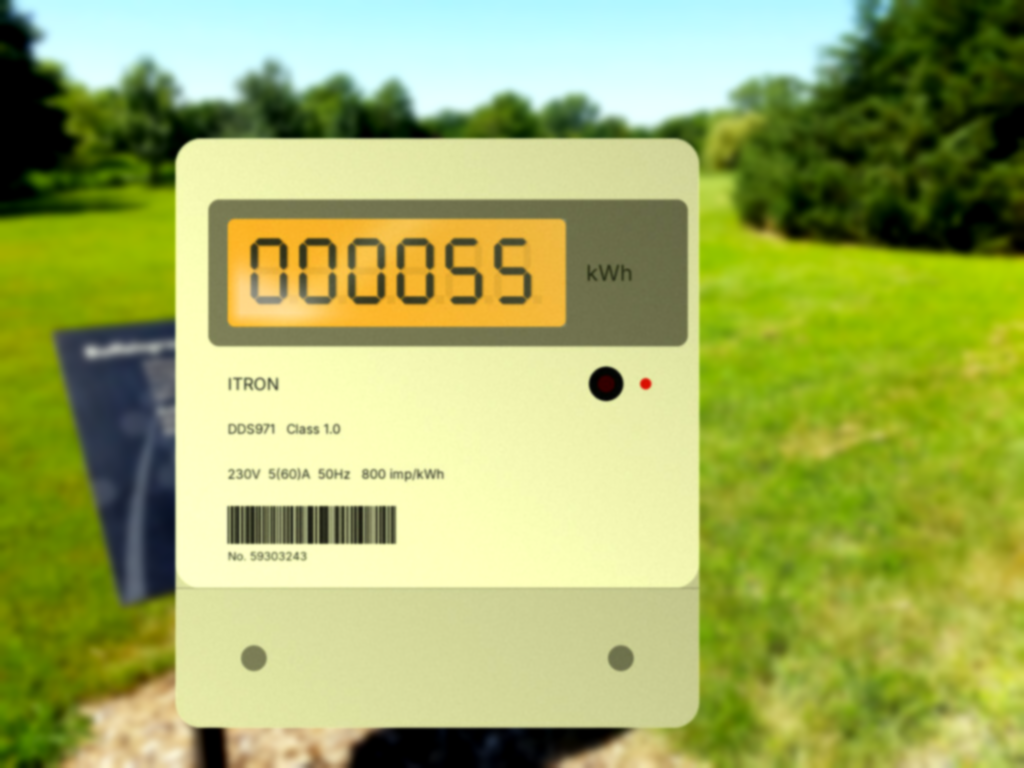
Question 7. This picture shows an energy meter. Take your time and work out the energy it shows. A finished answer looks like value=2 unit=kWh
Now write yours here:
value=55 unit=kWh
